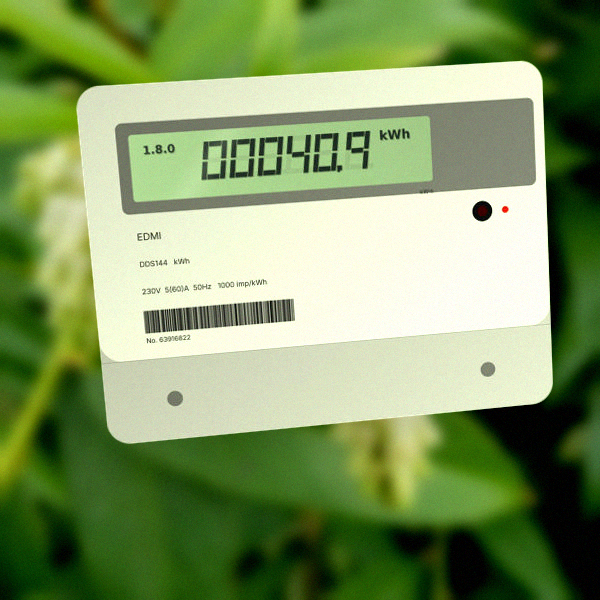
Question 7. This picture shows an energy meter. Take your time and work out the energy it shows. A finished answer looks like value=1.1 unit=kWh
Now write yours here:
value=40.9 unit=kWh
